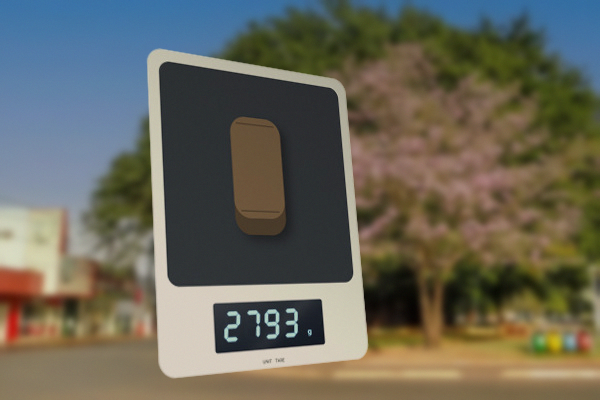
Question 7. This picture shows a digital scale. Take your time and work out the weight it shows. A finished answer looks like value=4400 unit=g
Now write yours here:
value=2793 unit=g
